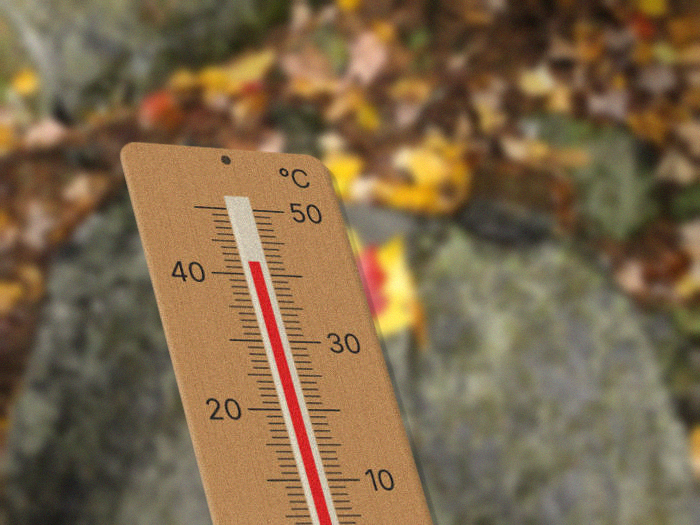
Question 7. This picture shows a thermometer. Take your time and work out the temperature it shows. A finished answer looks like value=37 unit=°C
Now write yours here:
value=42 unit=°C
